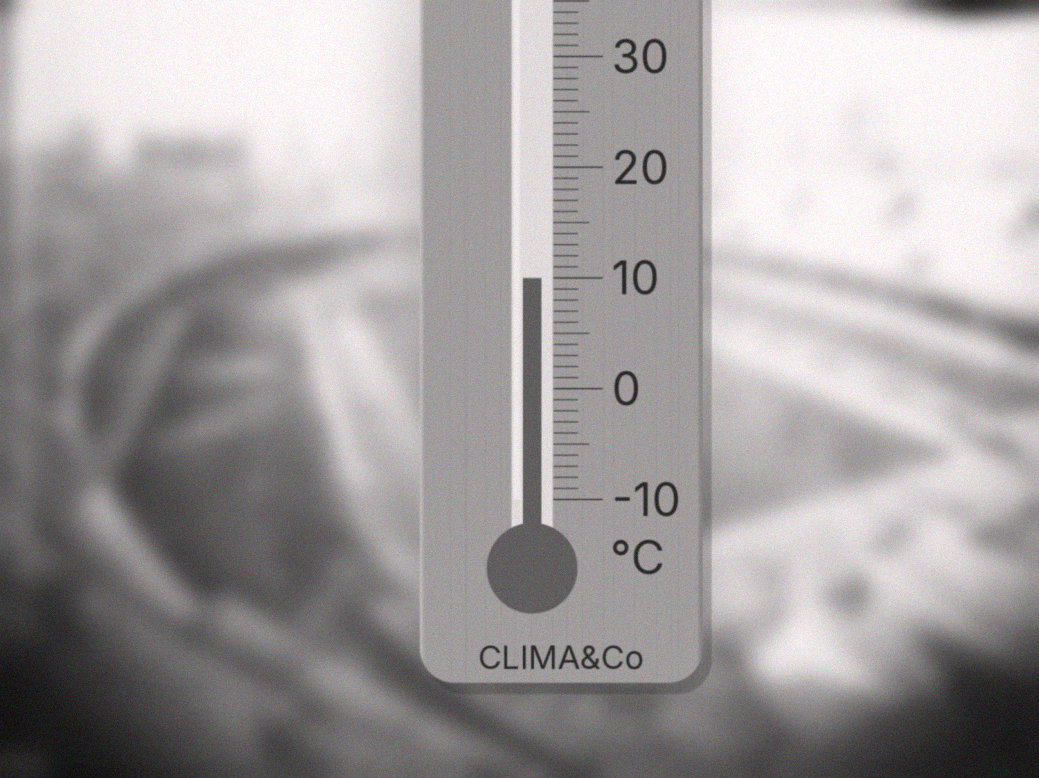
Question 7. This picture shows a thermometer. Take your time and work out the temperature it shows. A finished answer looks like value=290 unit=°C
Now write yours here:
value=10 unit=°C
